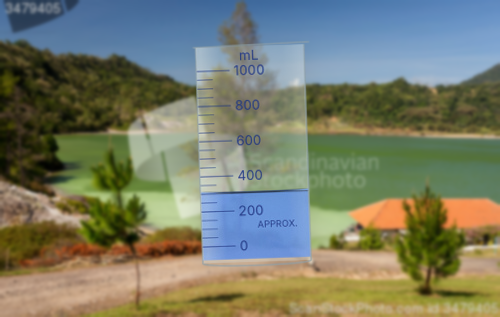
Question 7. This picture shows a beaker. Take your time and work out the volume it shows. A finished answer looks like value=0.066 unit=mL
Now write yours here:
value=300 unit=mL
